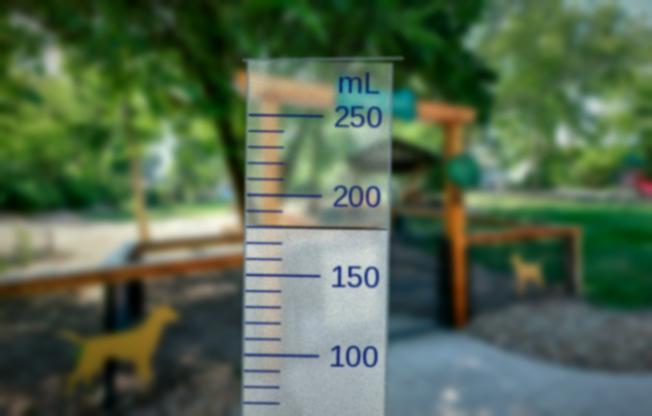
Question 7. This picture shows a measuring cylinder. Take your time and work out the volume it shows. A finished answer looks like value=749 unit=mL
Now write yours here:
value=180 unit=mL
